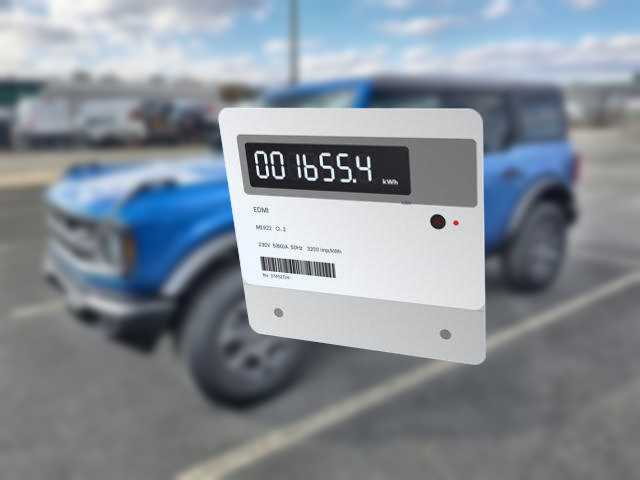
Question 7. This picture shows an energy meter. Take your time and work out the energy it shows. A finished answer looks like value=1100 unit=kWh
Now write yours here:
value=1655.4 unit=kWh
